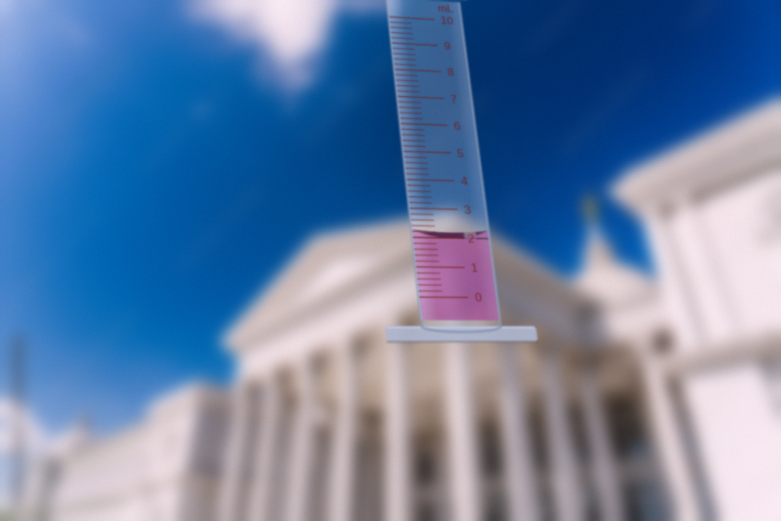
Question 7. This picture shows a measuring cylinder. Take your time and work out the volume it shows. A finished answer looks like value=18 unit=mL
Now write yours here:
value=2 unit=mL
